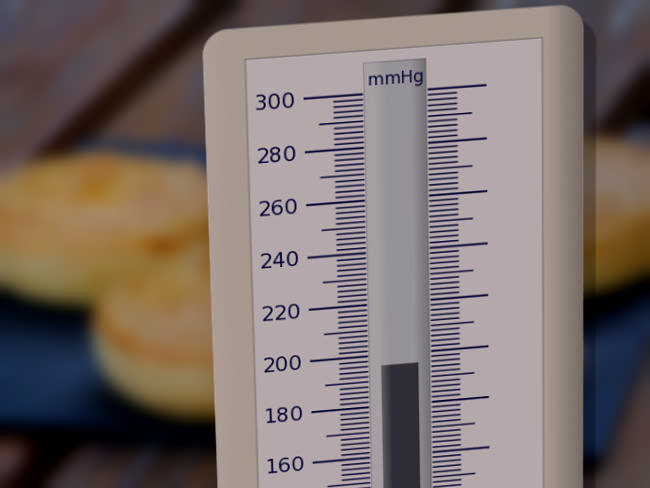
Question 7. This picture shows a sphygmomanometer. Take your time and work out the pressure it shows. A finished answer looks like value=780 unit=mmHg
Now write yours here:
value=196 unit=mmHg
